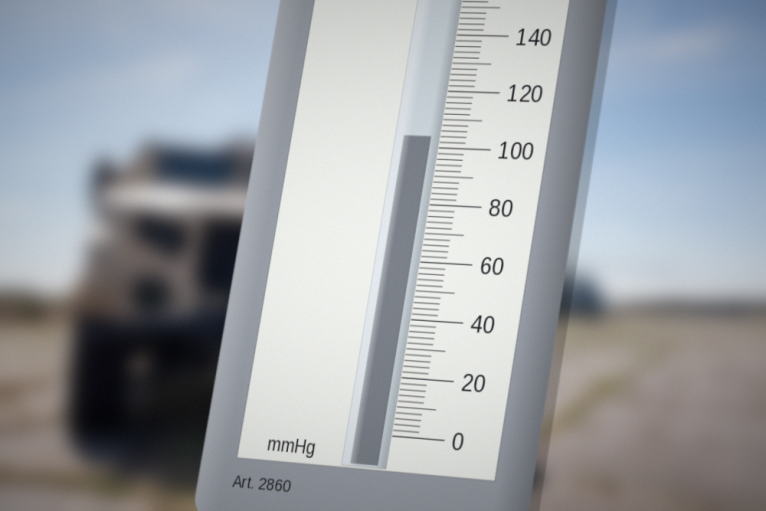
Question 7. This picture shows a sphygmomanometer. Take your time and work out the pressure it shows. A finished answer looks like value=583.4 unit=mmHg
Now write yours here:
value=104 unit=mmHg
